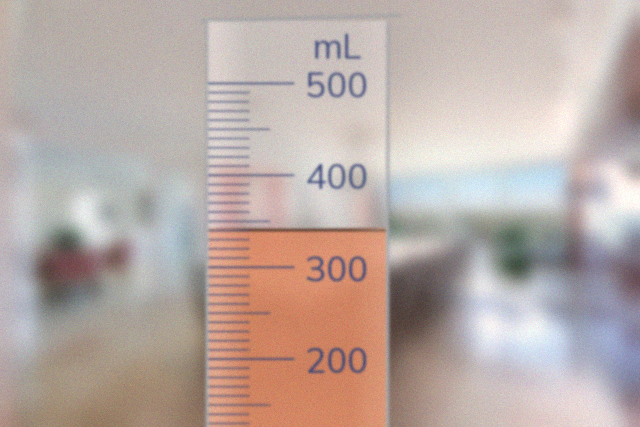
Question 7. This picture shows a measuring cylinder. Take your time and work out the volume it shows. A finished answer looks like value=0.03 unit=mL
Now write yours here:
value=340 unit=mL
